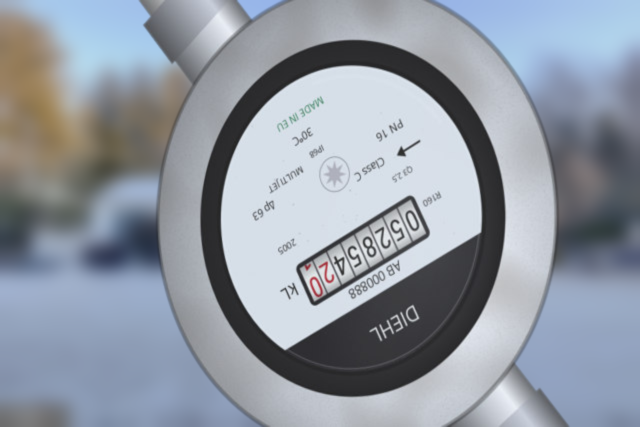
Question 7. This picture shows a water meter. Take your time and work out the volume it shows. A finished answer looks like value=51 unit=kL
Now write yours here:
value=52854.20 unit=kL
